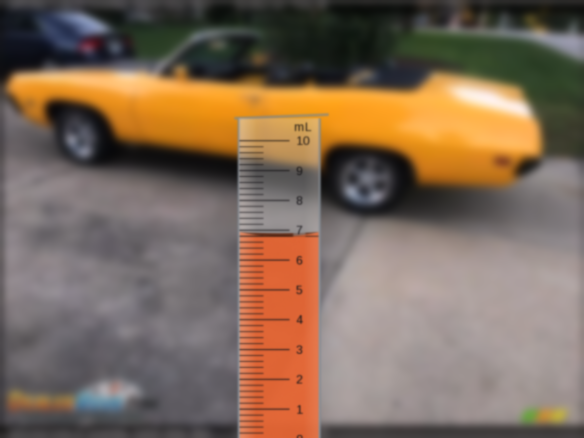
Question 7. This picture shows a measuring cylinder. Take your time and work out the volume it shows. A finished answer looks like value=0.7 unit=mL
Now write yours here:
value=6.8 unit=mL
